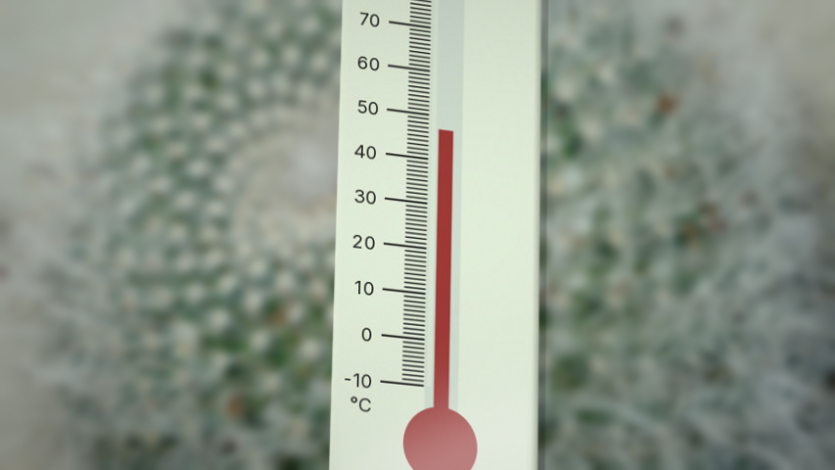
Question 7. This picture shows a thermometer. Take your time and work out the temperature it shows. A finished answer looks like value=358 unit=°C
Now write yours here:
value=47 unit=°C
